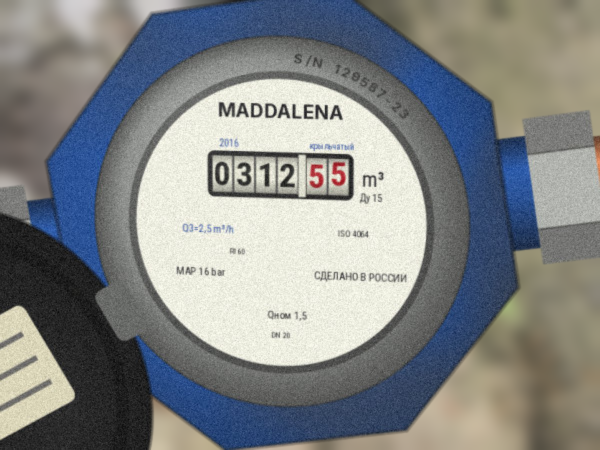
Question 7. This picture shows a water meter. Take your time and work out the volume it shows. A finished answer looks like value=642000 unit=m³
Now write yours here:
value=312.55 unit=m³
